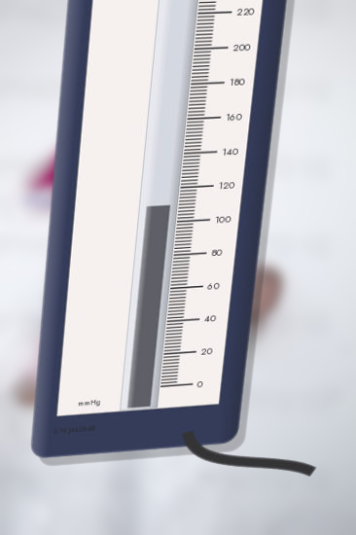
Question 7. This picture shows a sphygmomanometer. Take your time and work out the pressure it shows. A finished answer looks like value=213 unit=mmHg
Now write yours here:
value=110 unit=mmHg
